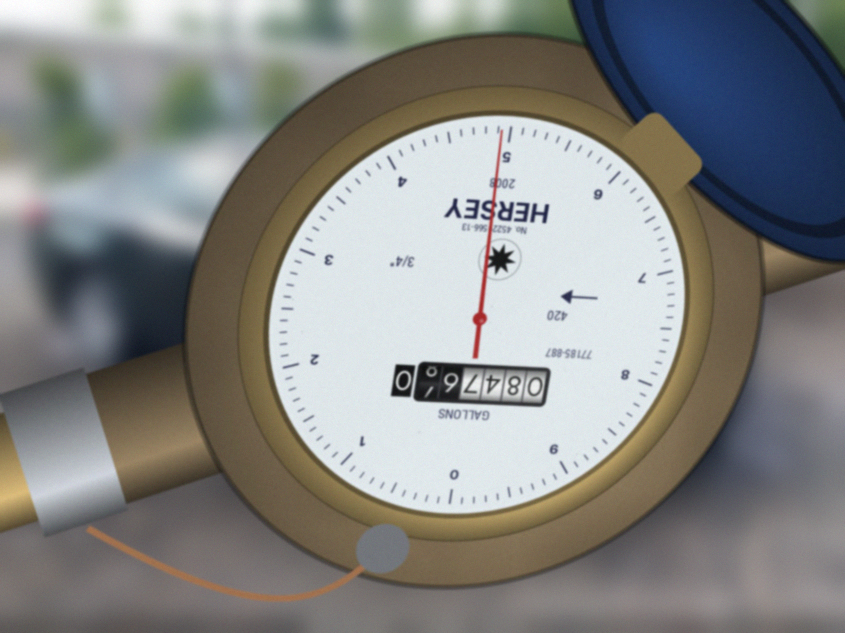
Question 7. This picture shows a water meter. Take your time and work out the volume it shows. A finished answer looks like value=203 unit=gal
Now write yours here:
value=847674.9 unit=gal
